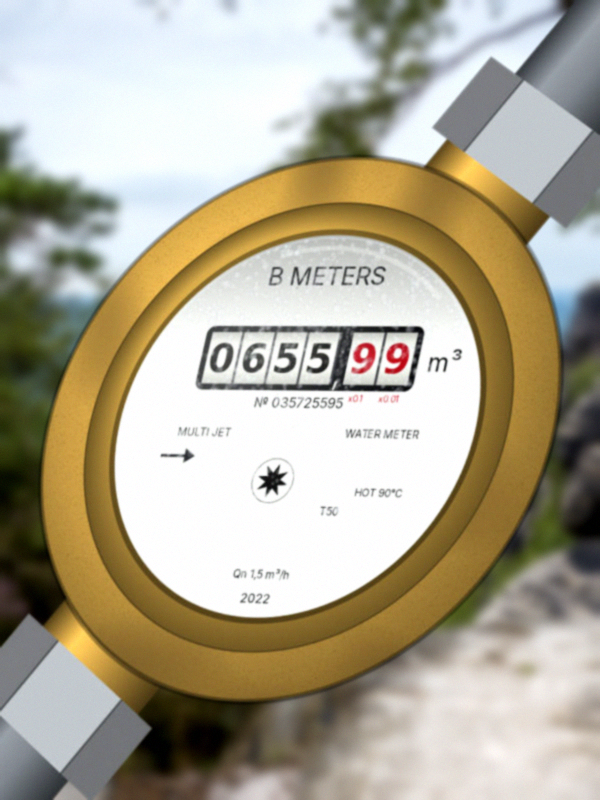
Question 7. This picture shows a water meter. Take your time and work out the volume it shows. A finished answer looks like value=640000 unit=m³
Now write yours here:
value=655.99 unit=m³
